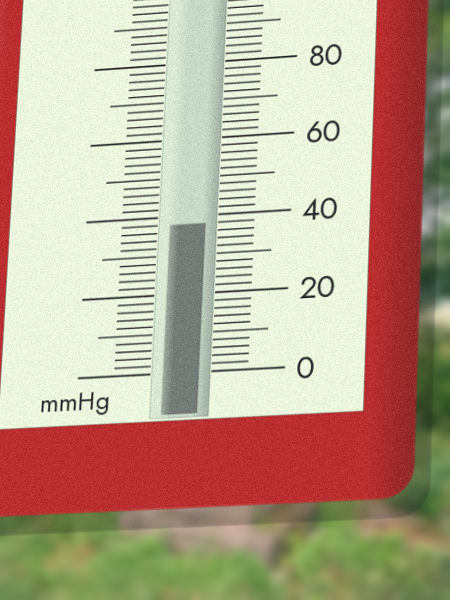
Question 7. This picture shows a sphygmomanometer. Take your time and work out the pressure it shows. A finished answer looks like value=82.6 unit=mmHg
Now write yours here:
value=38 unit=mmHg
